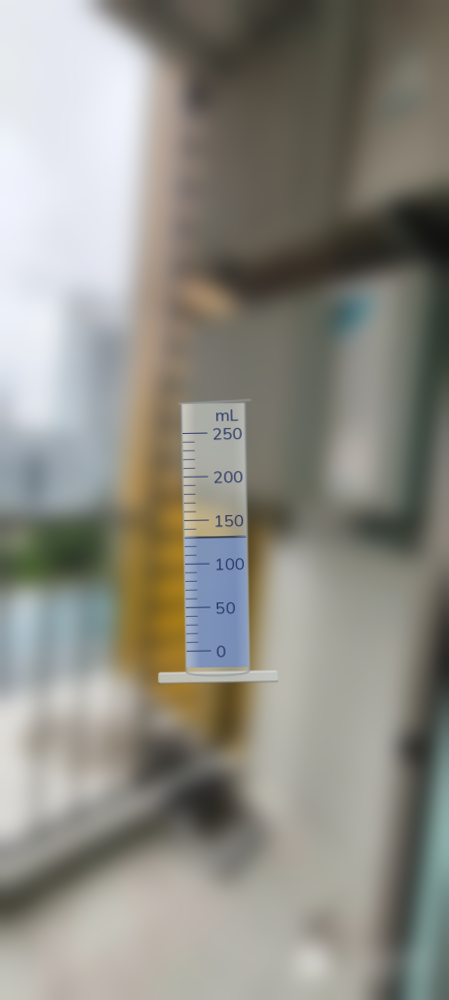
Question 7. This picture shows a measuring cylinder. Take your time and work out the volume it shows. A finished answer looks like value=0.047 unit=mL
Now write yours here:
value=130 unit=mL
